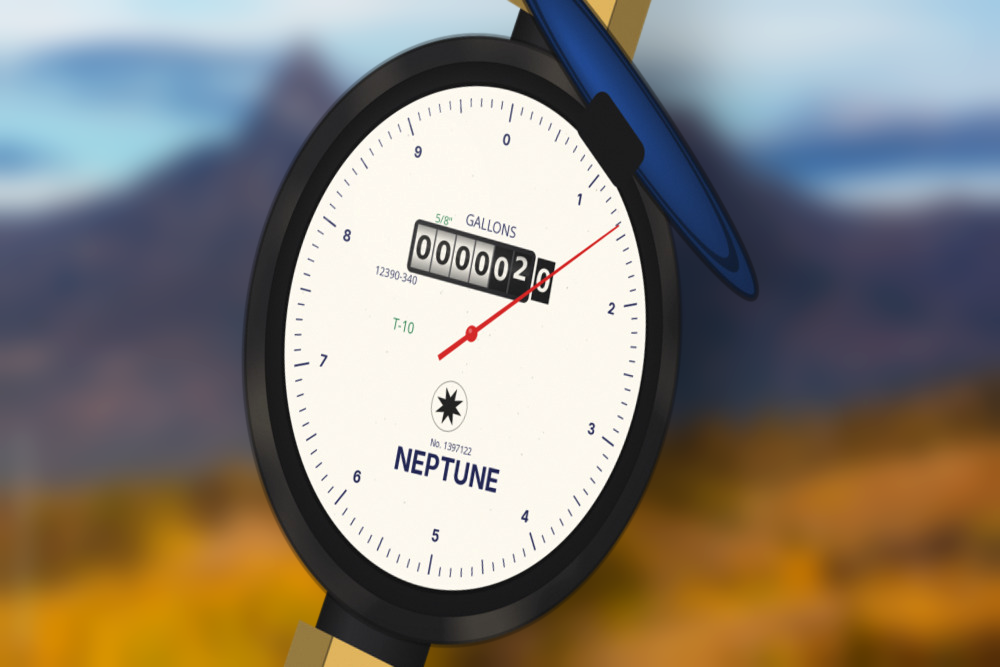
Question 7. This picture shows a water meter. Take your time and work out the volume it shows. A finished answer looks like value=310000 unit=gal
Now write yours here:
value=21.4 unit=gal
